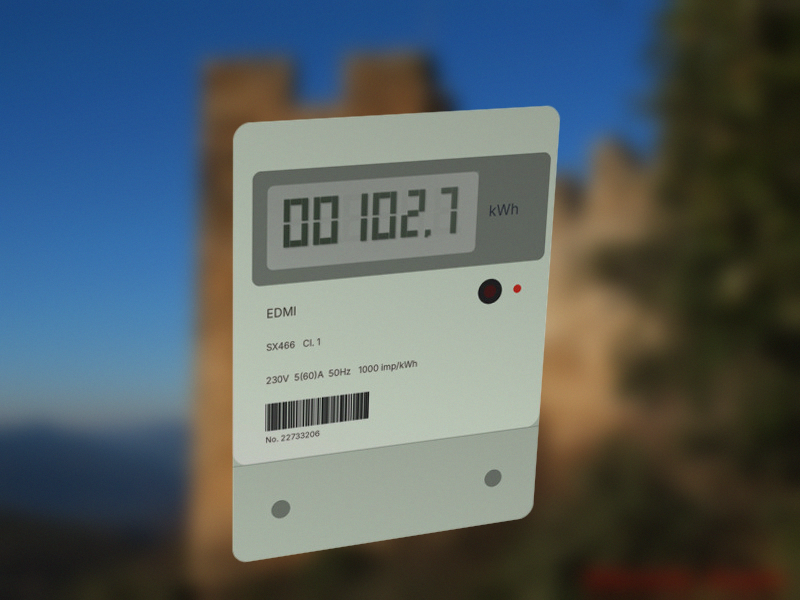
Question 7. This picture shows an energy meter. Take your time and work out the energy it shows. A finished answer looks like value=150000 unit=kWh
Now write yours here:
value=102.7 unit=kWh
